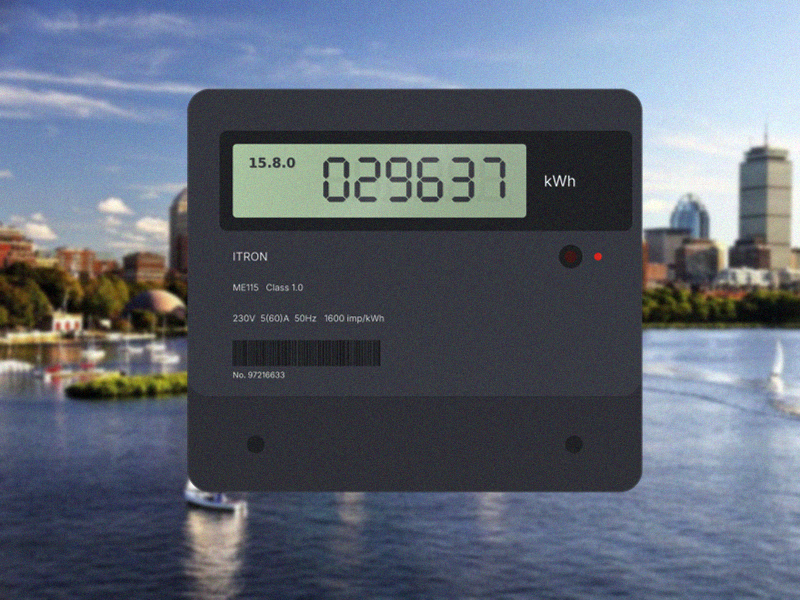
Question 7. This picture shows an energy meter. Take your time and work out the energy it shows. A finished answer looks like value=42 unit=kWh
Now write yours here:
value=29637 unit=kWh
